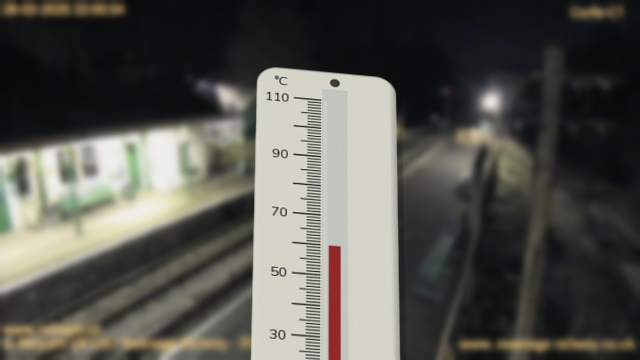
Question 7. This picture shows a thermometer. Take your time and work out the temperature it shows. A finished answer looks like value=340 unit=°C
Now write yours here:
value=60 unit=°C
